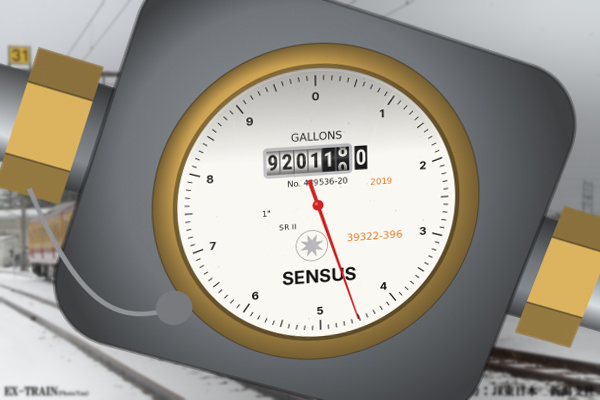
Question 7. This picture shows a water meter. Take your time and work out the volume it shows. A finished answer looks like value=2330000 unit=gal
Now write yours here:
value=9201184.5 unit=gal
